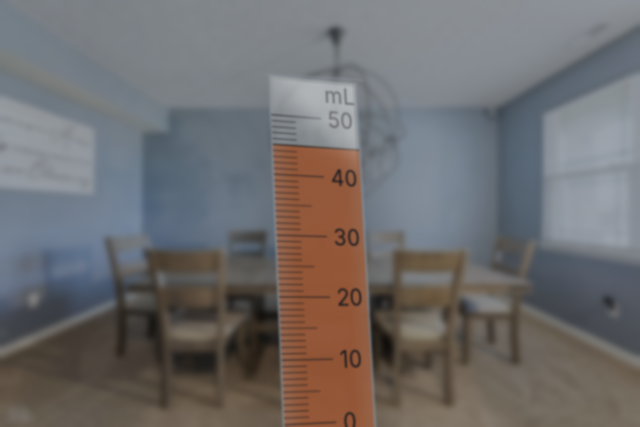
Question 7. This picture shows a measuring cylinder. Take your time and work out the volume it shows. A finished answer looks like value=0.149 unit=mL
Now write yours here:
value=45 unit=mL
